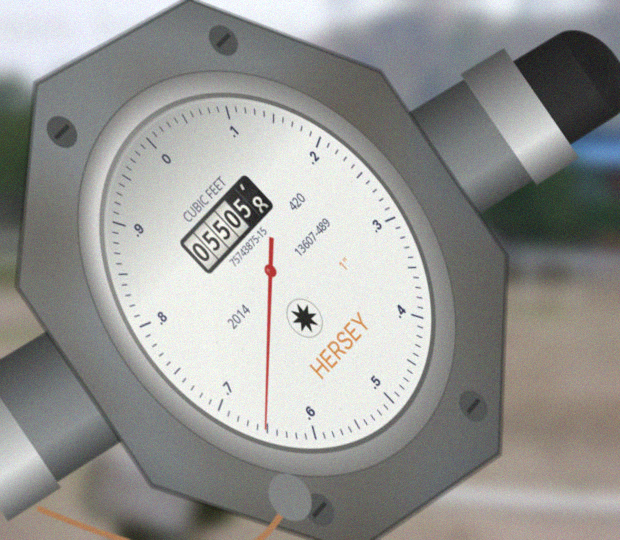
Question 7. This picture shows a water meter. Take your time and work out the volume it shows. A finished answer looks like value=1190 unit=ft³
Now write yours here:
value=55057.65 unit=ft³
